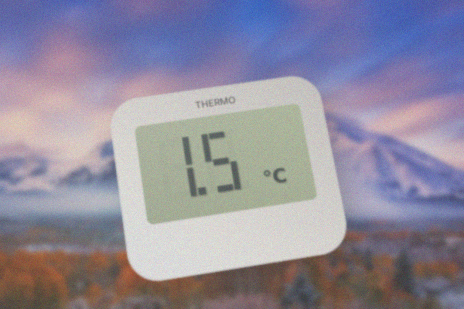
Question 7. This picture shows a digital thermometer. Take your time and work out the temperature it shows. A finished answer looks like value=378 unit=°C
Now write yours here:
value=1.5 unit=°C
